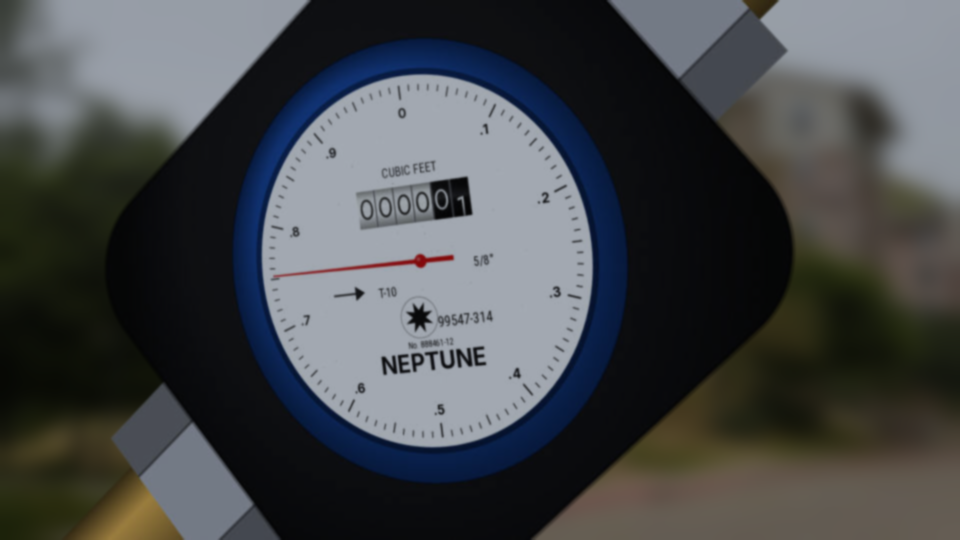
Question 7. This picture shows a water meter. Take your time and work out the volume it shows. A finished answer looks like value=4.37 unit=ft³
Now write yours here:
value=0.75 unit=ft³
